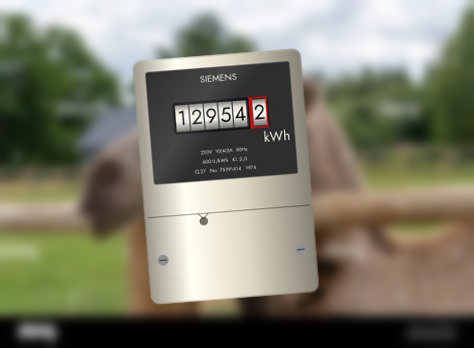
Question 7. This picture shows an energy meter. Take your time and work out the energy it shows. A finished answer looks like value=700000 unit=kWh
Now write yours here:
value=12954.2 unit=kWh
